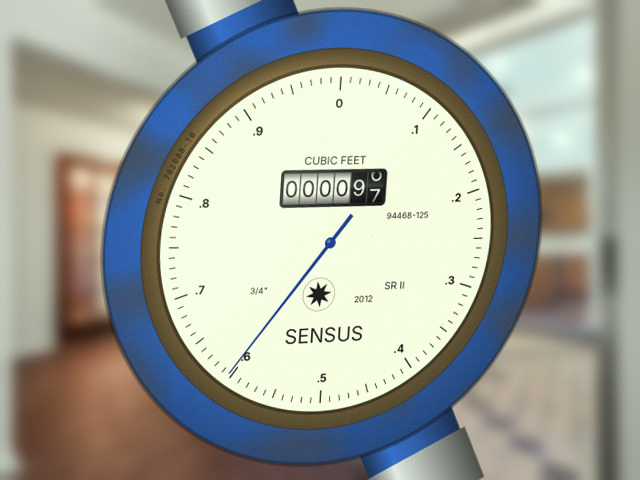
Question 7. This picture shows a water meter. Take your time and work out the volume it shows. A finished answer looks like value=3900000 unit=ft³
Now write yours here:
value=96.60 unit=ft³
